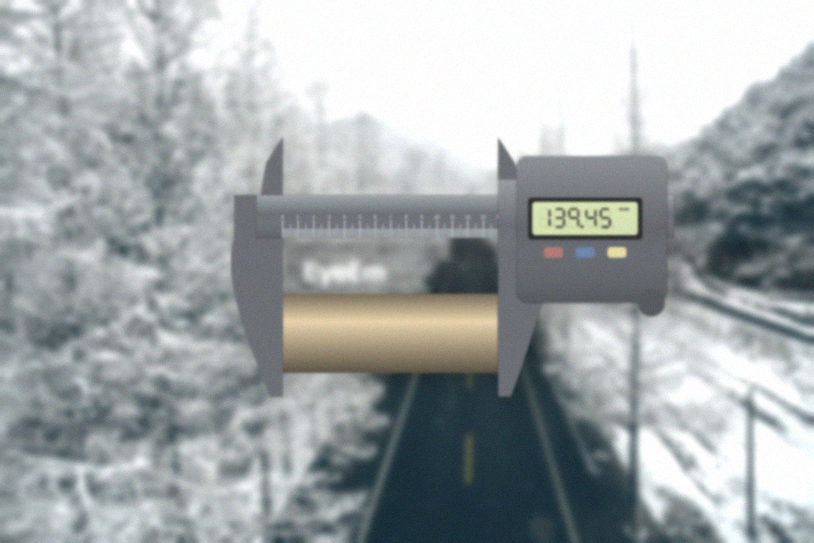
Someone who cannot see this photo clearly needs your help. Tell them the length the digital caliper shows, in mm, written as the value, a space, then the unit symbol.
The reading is 139.45 mm
